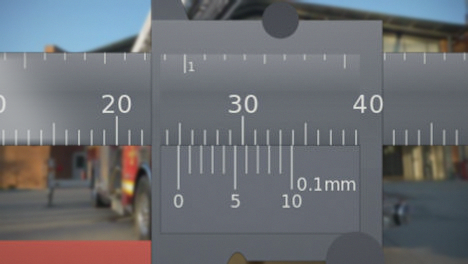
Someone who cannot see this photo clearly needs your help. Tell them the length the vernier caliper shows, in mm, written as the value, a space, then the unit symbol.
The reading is 24.9 mm
